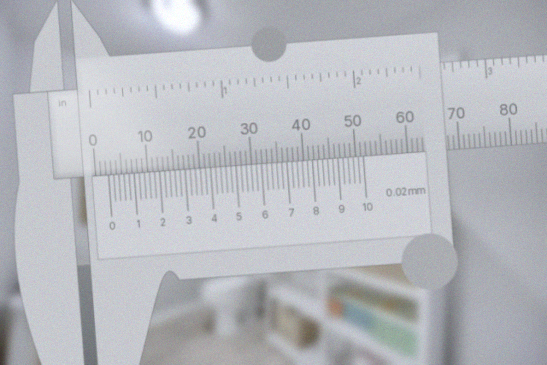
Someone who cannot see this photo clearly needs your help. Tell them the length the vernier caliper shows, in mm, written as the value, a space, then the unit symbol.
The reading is 2.5 mm
